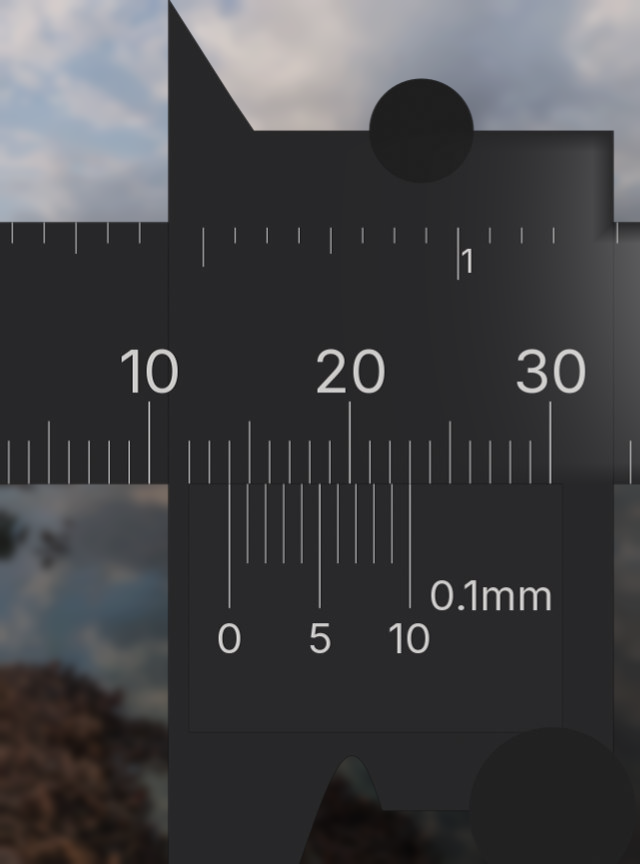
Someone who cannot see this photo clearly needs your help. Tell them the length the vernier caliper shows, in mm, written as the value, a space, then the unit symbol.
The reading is 14.0 mm
